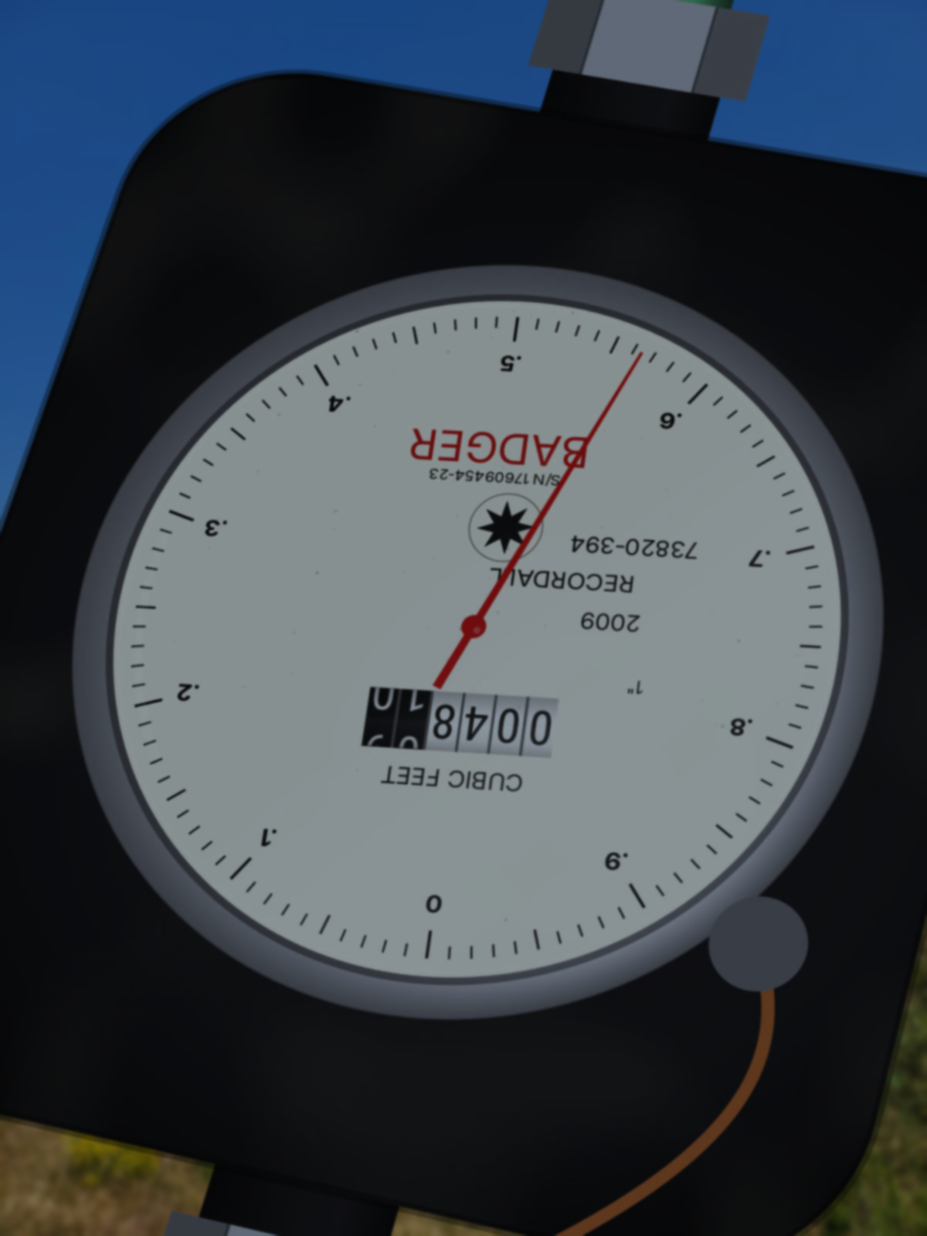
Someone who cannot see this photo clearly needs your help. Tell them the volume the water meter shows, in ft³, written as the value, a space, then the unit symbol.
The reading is 4809.56 ft³
